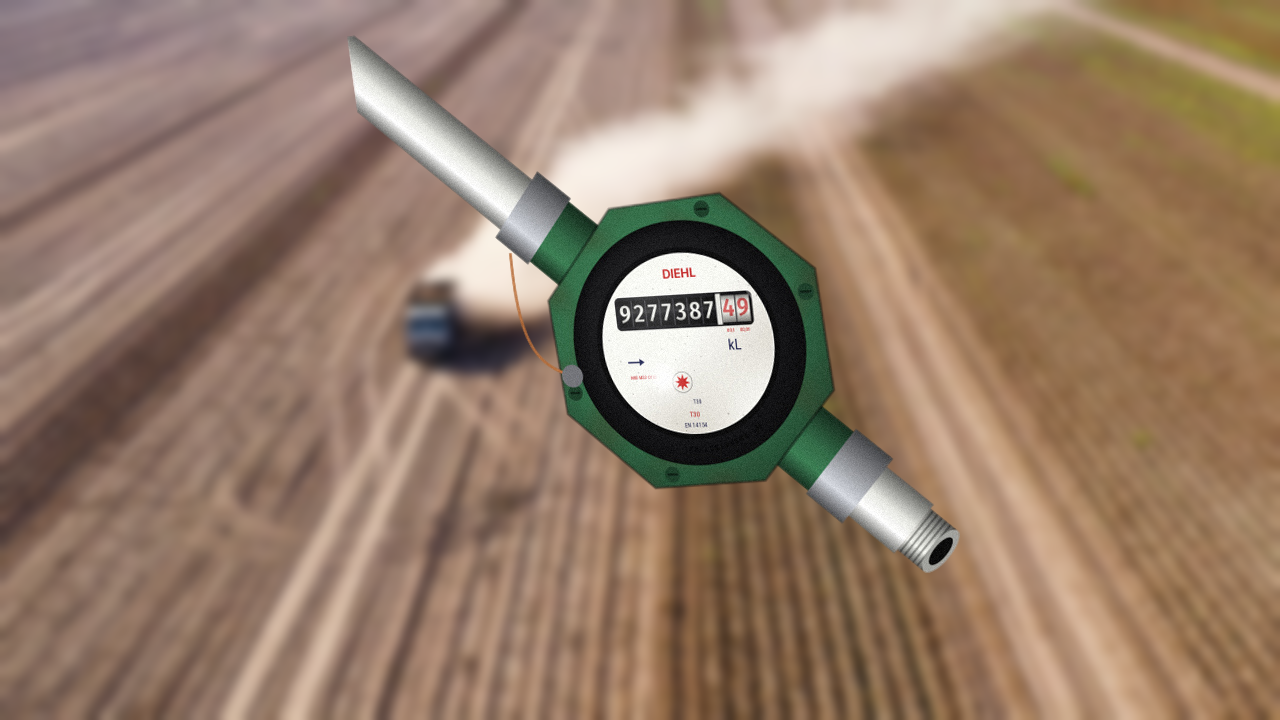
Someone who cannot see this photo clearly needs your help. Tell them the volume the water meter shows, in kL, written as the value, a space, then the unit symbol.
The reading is 9277387.49 kL
